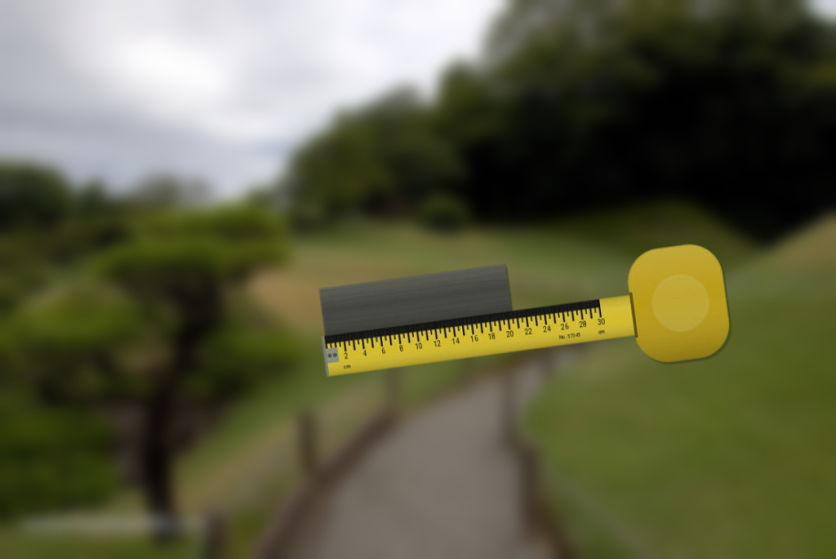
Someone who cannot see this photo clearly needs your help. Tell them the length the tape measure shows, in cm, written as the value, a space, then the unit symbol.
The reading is 20.5 cm
